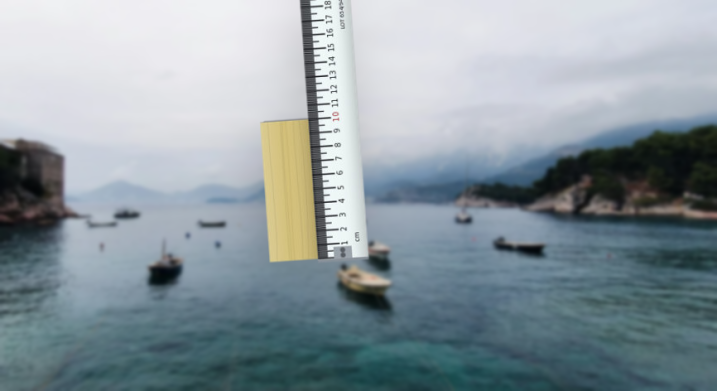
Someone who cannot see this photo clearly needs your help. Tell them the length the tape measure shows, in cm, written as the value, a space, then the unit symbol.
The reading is 10 cm
